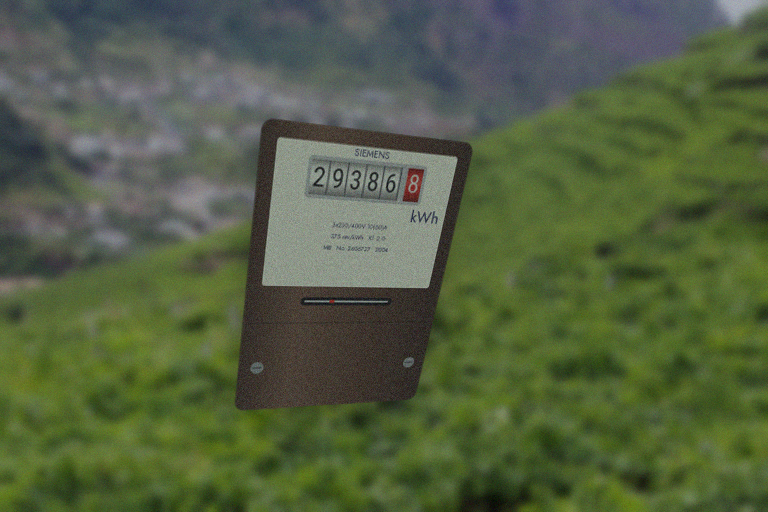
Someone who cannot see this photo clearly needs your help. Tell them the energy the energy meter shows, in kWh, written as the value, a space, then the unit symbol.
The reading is 29386.8 kWh
